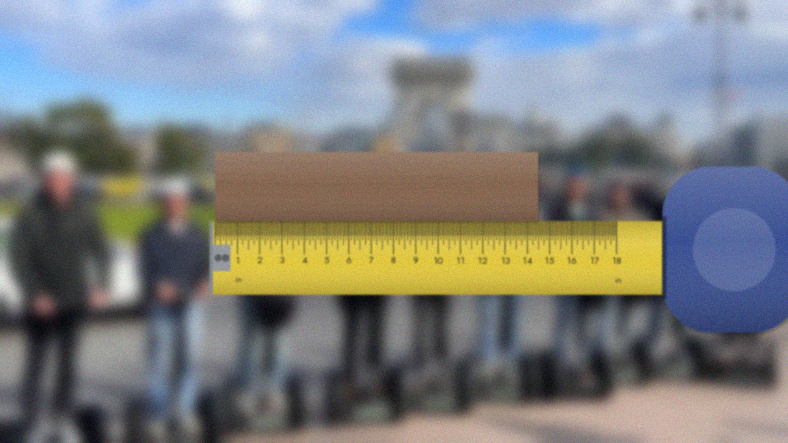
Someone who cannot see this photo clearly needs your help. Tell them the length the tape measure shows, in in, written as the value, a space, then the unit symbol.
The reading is 14.5 in
